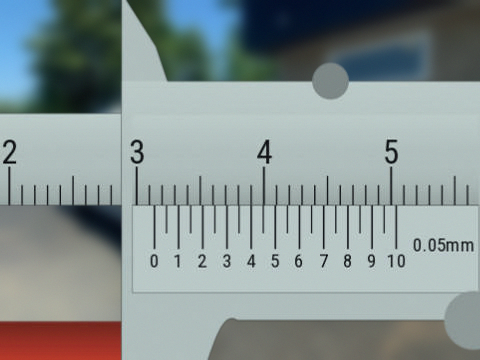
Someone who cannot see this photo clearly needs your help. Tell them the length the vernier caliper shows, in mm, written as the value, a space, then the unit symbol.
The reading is 31.4 mm
